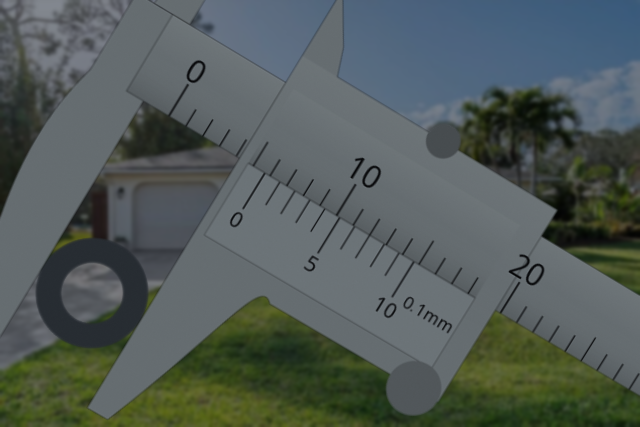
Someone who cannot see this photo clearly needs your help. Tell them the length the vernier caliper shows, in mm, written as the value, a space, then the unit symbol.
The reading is 5.7 mm
